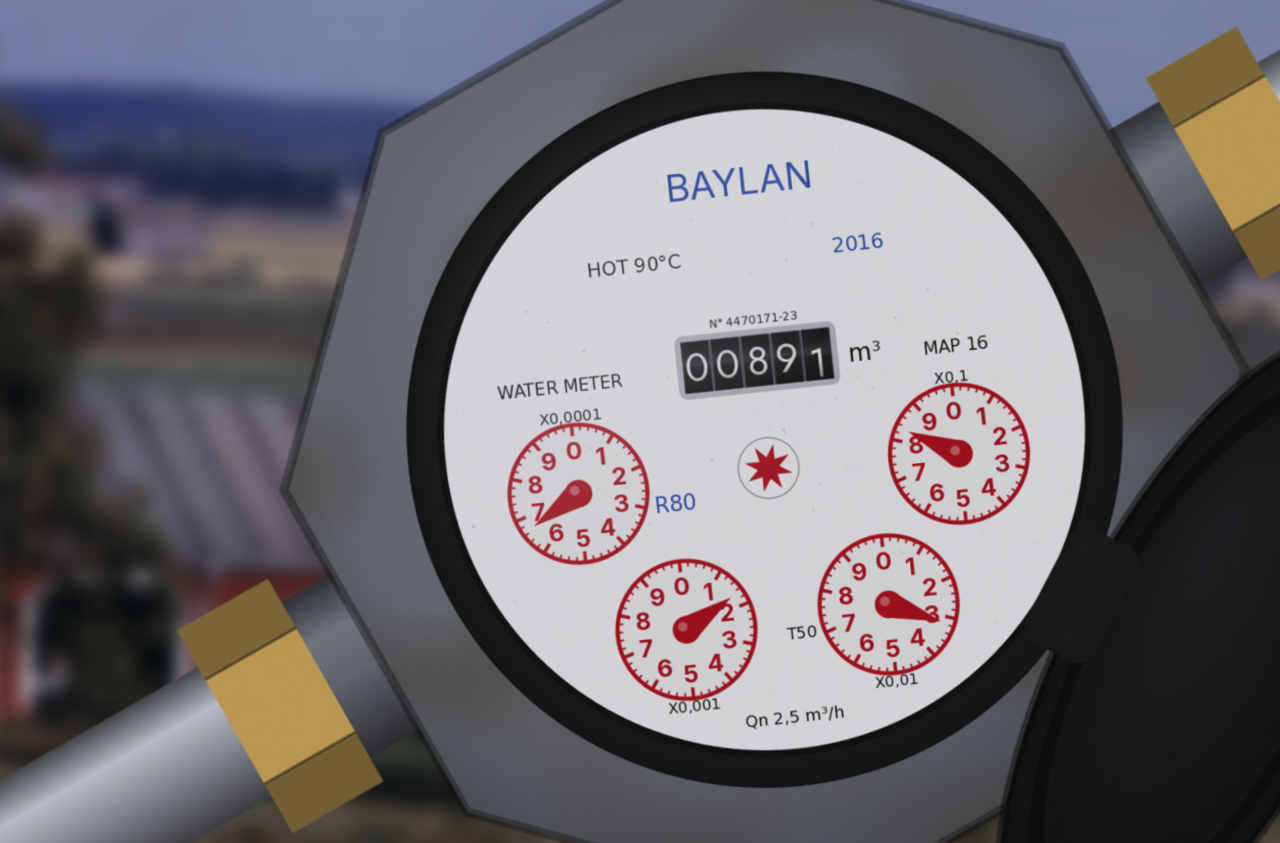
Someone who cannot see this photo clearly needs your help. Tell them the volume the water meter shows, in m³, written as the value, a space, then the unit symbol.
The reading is 890.8316 m³
